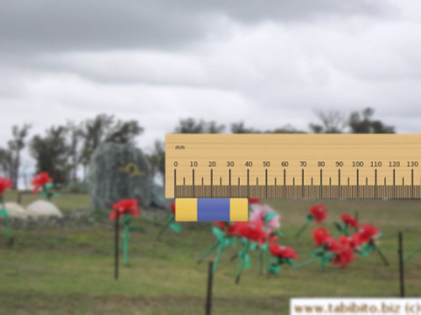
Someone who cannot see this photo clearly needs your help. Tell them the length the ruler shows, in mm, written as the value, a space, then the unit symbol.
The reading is 40 mm
